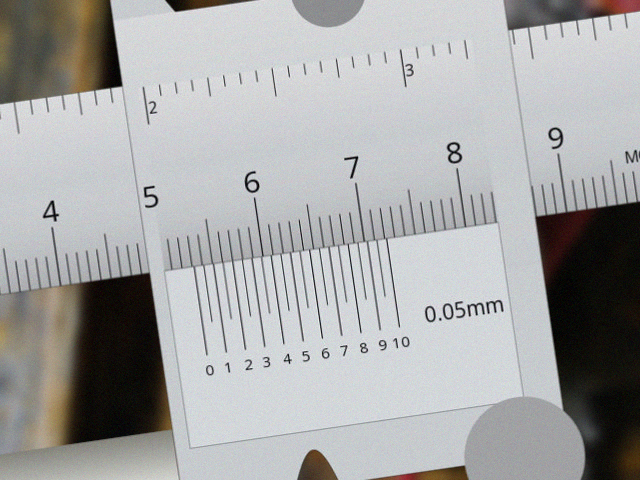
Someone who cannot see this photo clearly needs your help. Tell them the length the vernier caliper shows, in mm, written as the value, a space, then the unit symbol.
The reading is 53.2 mm
